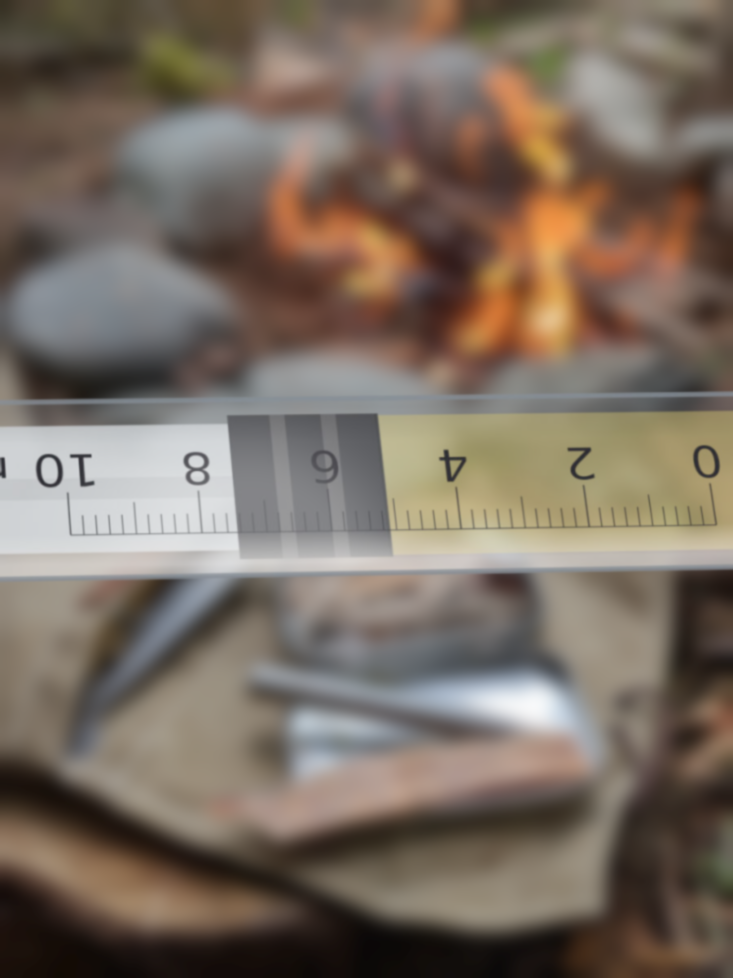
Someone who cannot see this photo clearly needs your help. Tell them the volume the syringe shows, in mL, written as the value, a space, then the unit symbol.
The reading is 5.1 mL
